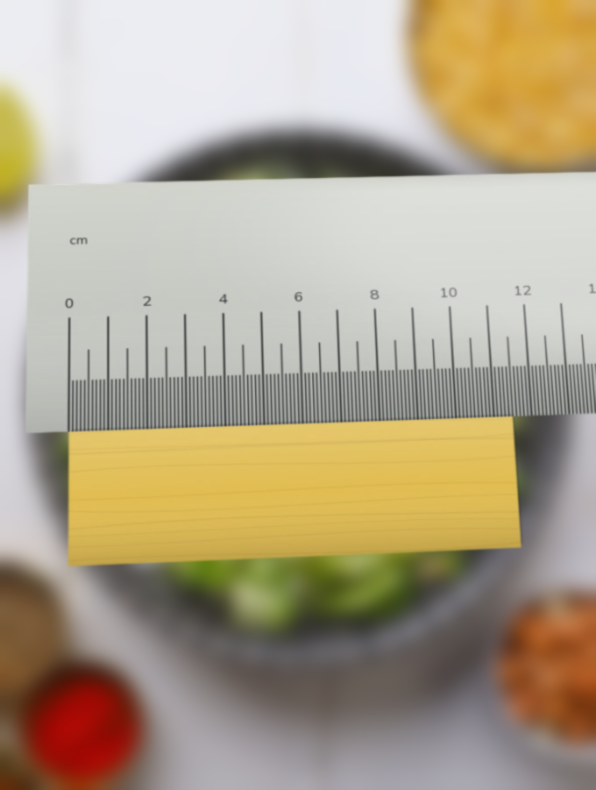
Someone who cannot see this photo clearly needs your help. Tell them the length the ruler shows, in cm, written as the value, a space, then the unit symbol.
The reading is 11.5 cm
